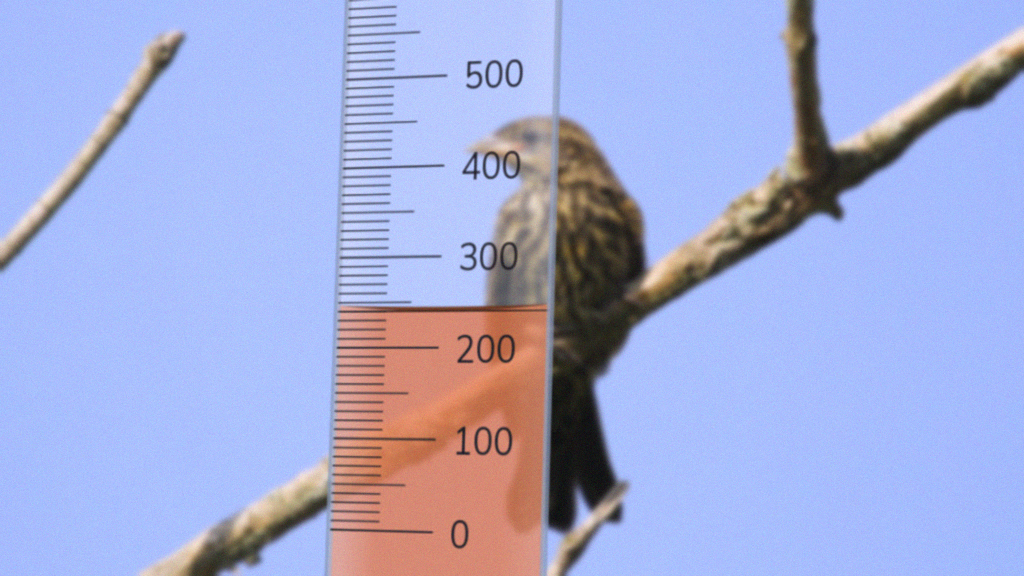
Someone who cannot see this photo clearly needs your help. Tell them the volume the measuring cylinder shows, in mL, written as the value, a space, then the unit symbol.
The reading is 240 mL
